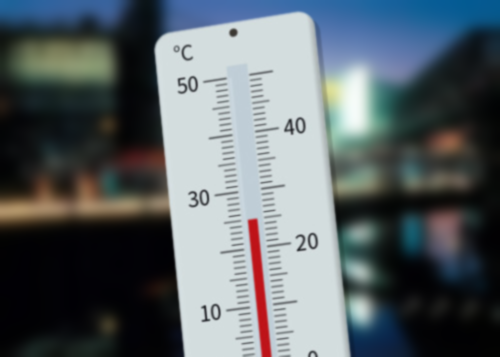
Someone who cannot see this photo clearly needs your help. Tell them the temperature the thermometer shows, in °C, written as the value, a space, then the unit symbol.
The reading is 25 °C
